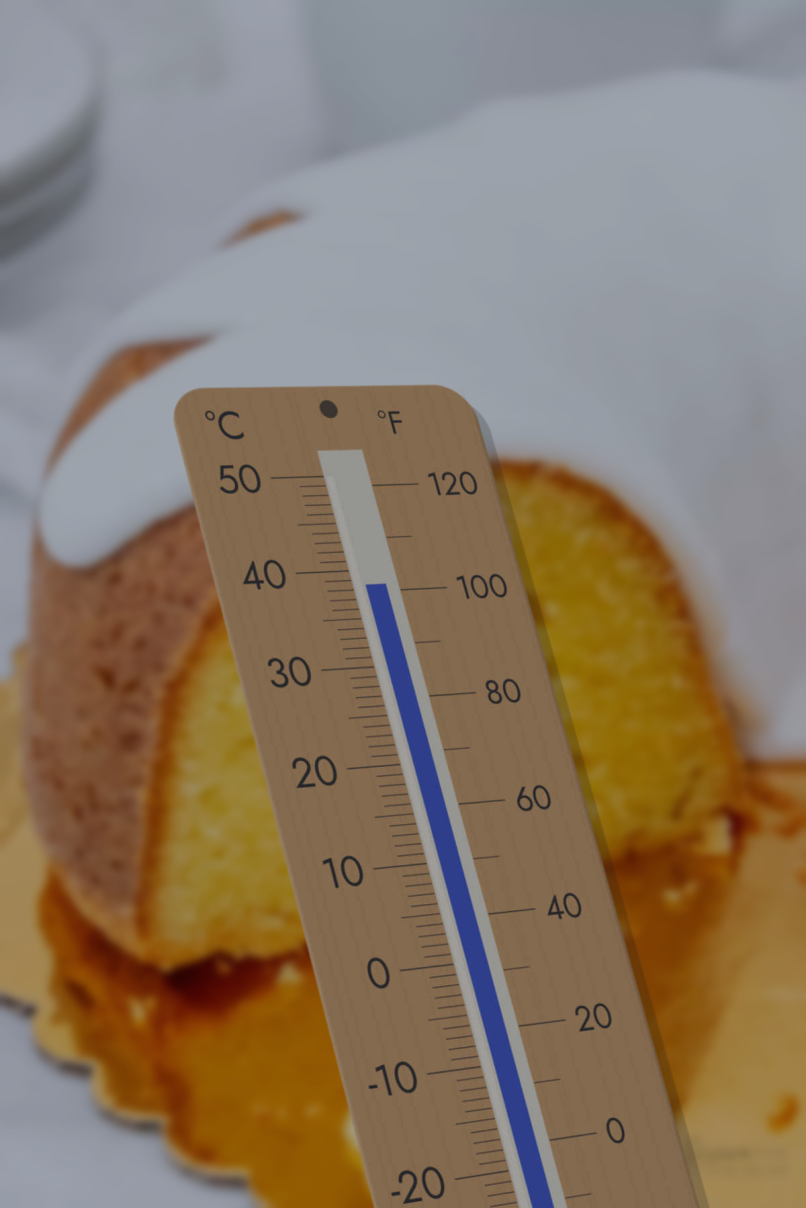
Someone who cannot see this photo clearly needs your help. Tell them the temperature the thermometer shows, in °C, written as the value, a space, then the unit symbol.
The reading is 38.5 °C
